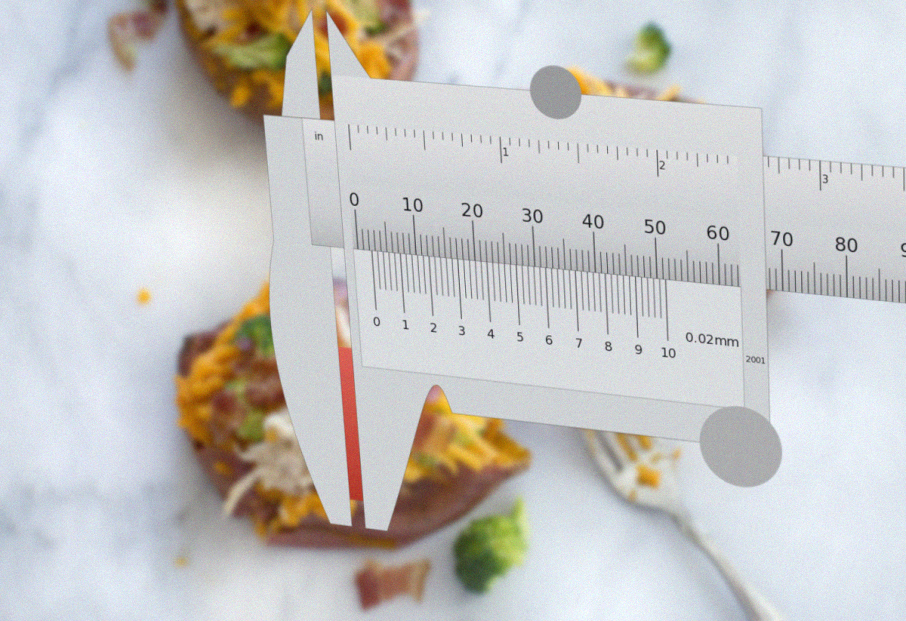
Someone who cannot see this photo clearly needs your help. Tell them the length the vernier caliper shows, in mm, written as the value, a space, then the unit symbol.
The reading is 2.4 mm
